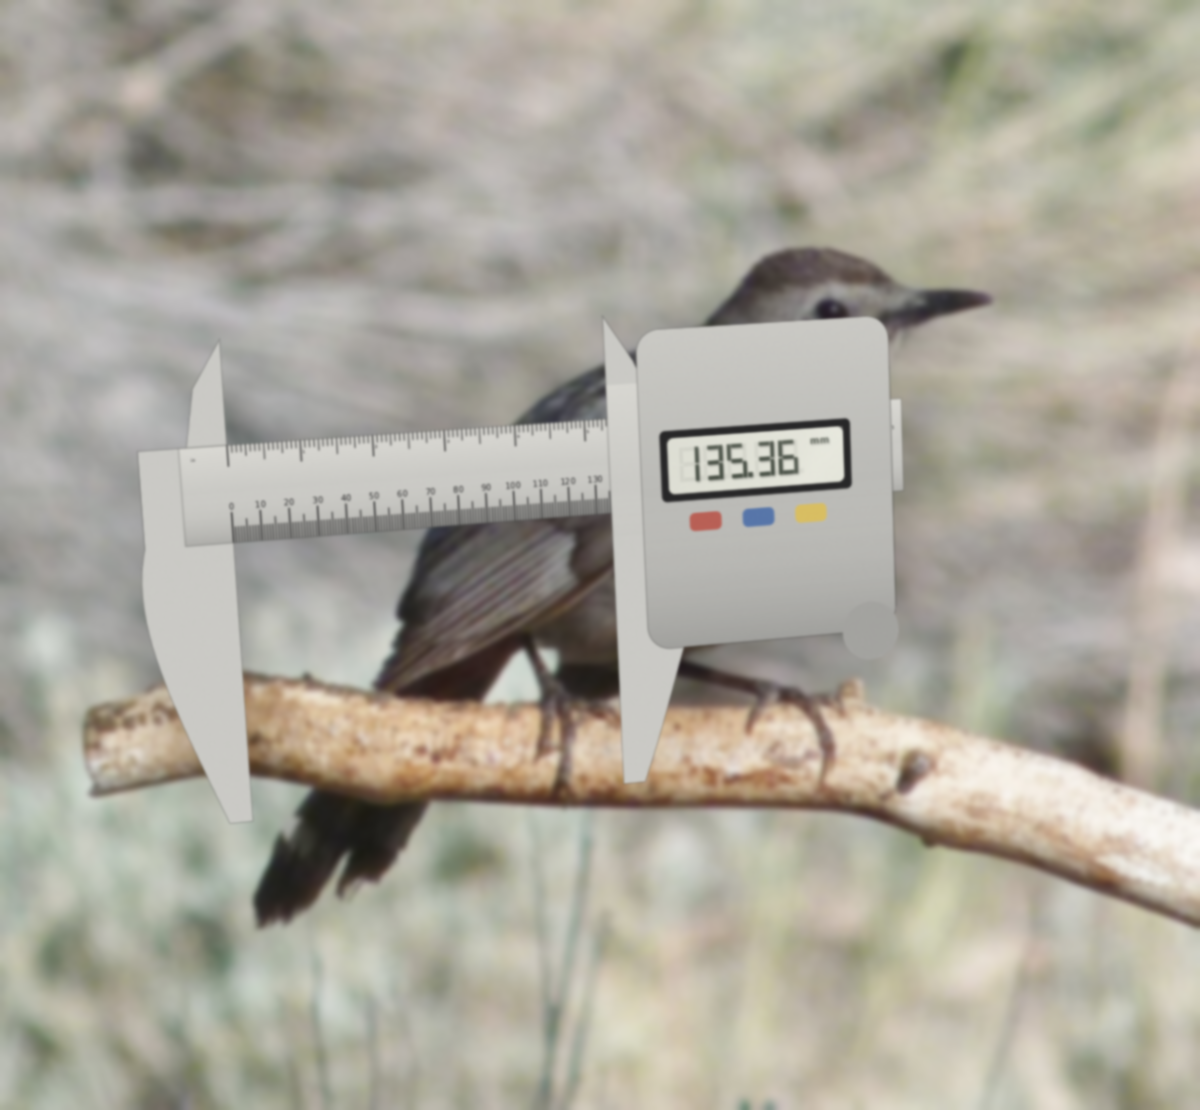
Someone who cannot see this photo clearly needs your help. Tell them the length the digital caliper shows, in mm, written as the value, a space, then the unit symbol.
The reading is 135.36 mm
